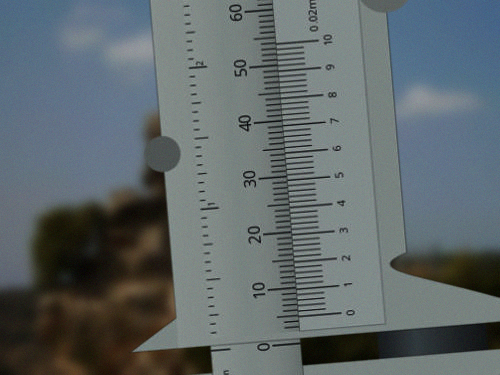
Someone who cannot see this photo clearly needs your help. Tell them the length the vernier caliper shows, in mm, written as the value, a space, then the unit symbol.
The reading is 4.8 mm
